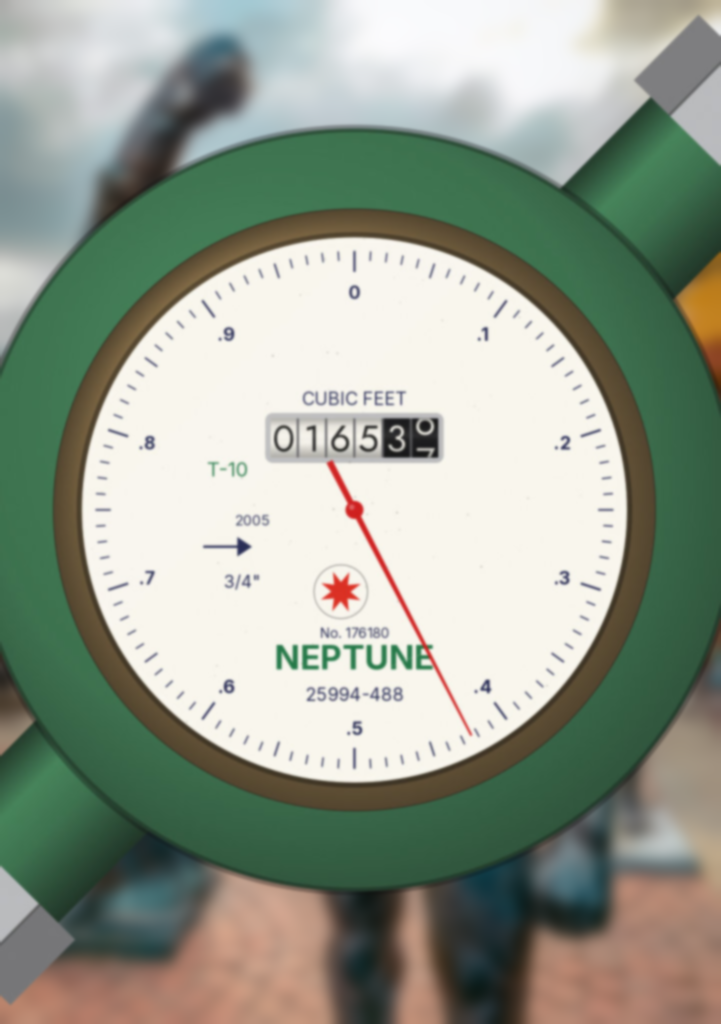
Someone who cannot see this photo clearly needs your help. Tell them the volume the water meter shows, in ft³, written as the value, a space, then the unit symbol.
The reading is 16536.42 ft³
